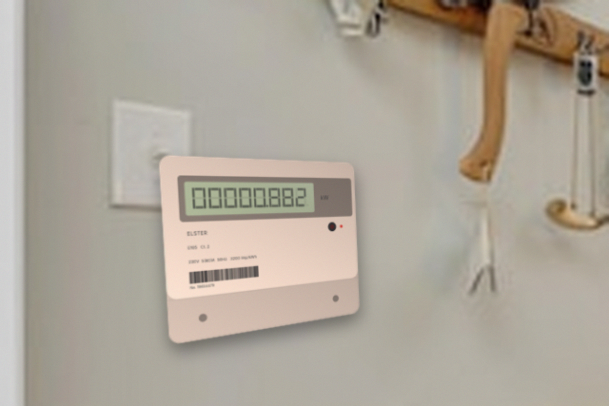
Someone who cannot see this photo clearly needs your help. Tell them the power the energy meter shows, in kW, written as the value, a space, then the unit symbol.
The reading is 0.882 kW
